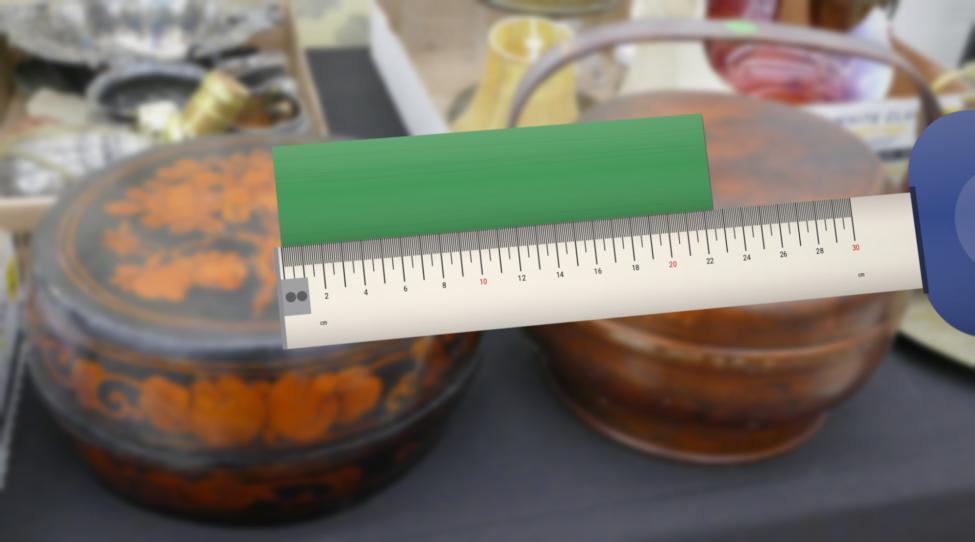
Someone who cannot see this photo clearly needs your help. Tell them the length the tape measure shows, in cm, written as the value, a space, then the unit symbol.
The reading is 22.5 cm
